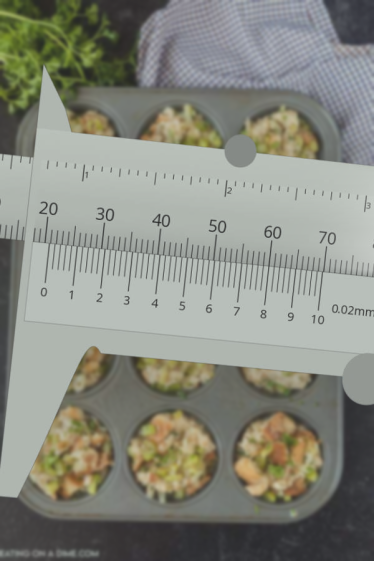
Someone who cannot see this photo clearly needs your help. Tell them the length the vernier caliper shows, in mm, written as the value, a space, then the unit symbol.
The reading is 20.8 mm
